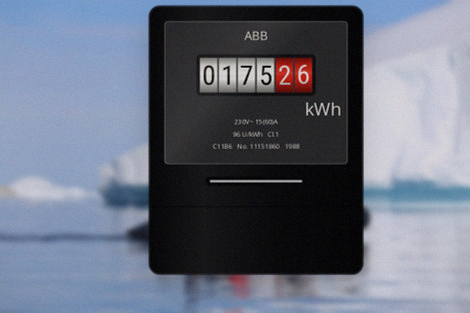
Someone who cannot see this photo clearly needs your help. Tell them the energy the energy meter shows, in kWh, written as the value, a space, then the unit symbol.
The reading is 175.26 kWh
